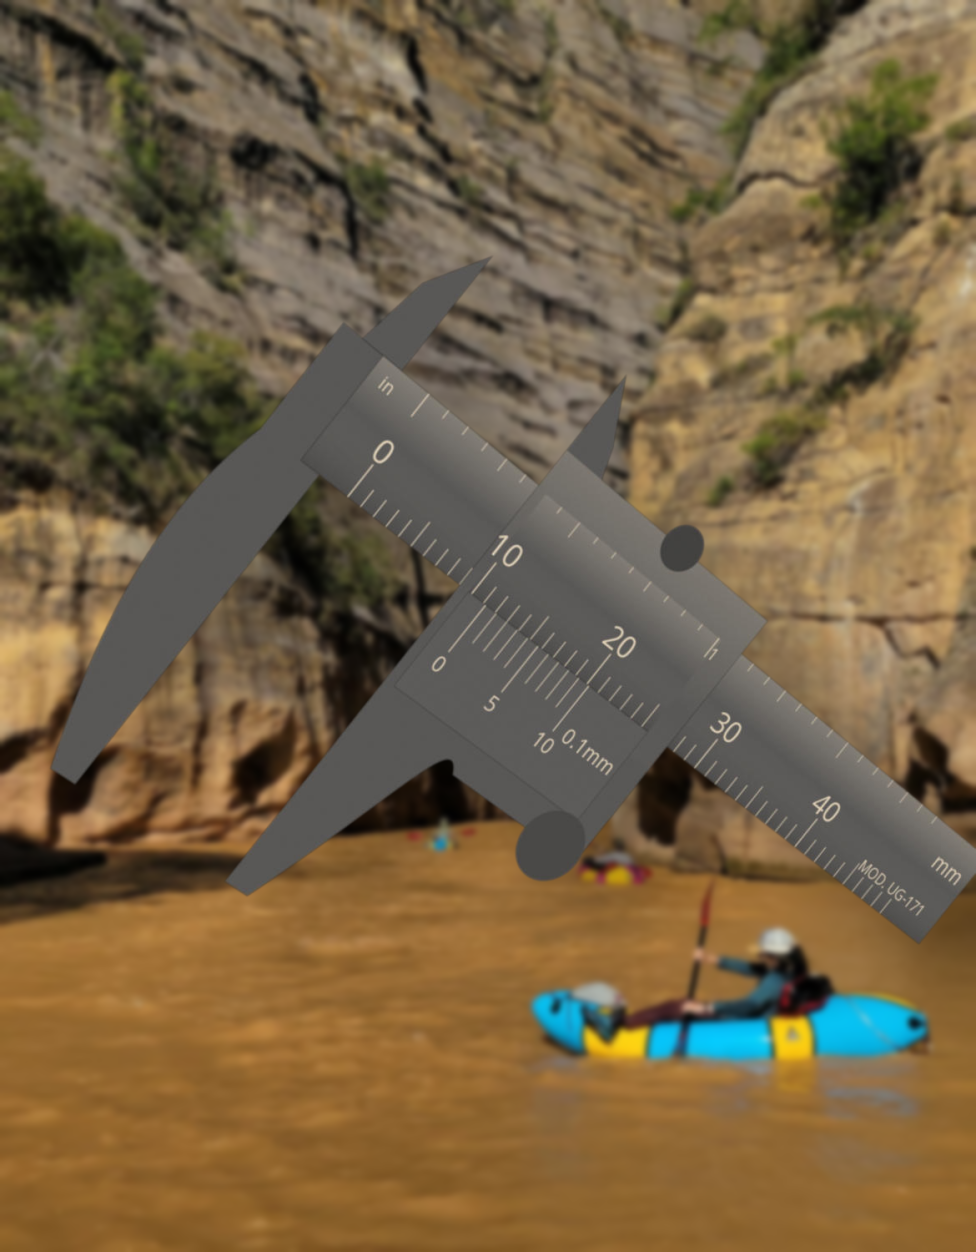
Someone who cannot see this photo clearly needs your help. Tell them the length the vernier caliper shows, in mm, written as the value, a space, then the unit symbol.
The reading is 11.2 mm
